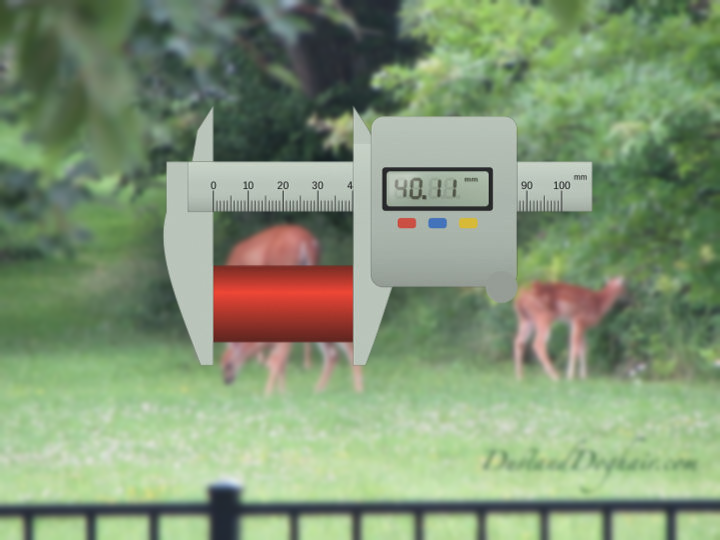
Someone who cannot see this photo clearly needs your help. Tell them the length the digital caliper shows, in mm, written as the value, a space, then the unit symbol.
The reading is 40.11 mm
